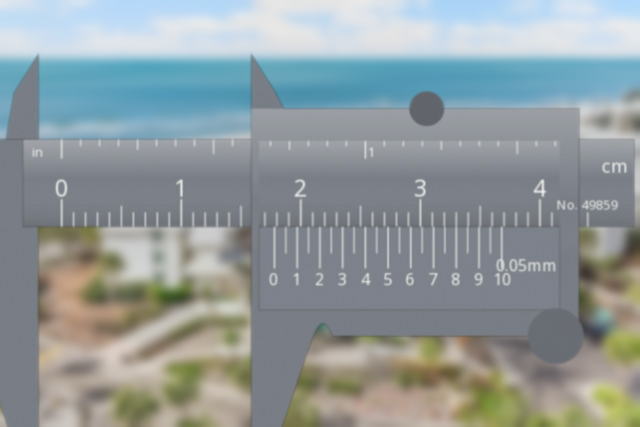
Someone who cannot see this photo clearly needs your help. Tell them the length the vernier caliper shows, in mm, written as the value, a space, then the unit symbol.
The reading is 17.8 mm
